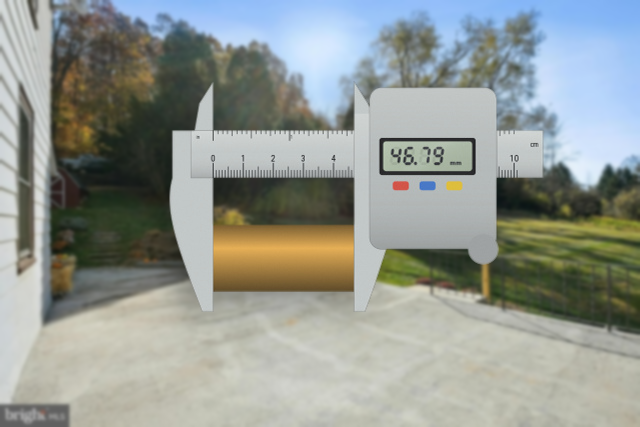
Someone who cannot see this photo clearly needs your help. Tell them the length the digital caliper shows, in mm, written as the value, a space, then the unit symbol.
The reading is 46.79 mm
